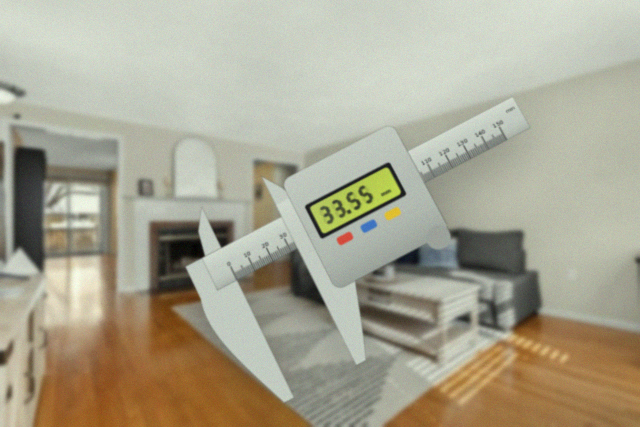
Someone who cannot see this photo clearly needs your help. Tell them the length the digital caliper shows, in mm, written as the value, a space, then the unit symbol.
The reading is 33.55 mm
